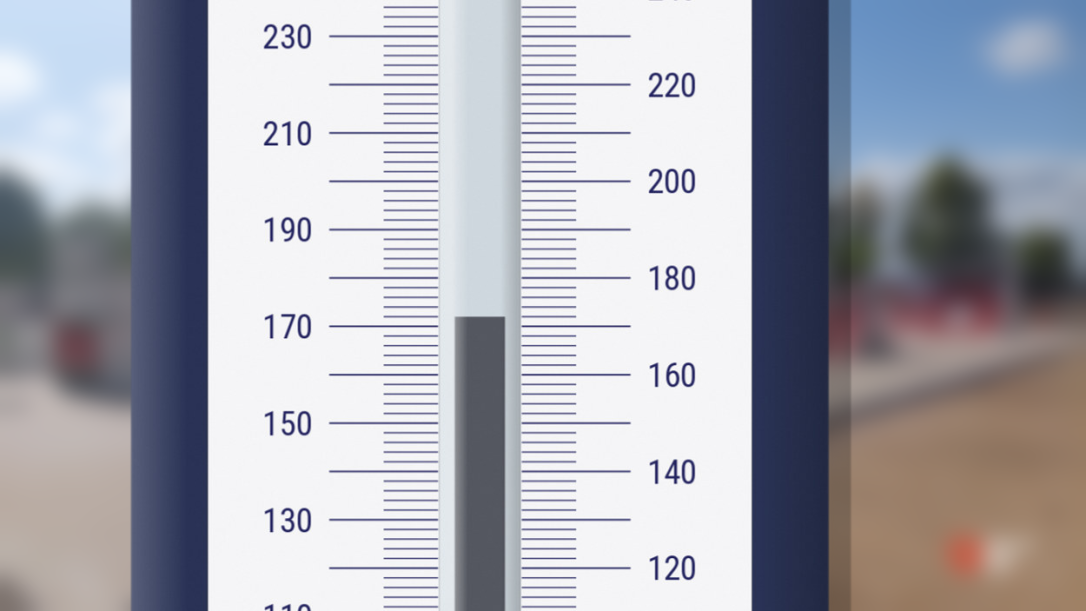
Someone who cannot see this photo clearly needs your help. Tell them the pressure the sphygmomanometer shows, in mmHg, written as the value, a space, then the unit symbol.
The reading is 172 mmHg
